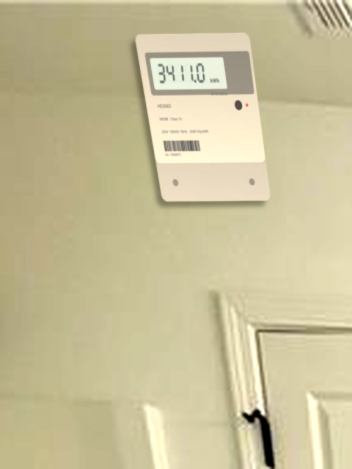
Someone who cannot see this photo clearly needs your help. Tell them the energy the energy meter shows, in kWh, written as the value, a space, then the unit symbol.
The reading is 3411.0 kWh
